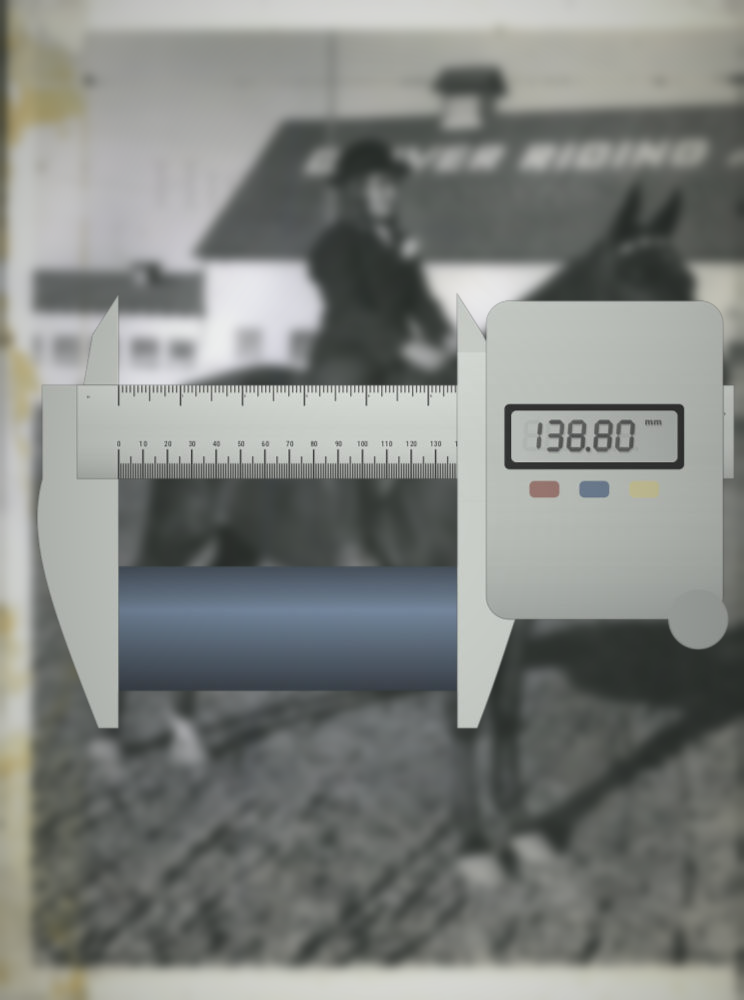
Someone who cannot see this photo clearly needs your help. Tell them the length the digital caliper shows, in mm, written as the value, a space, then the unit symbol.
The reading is 138.80 mm
